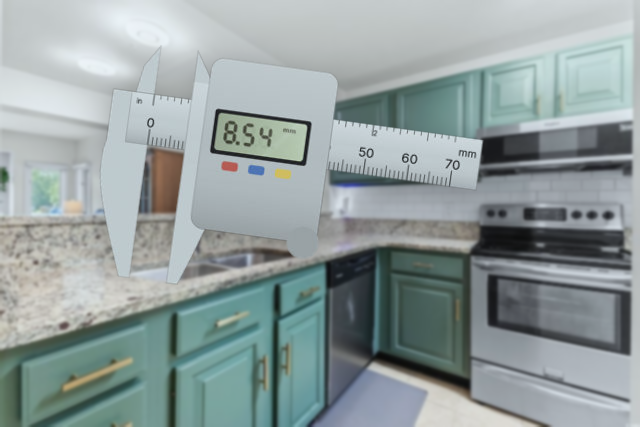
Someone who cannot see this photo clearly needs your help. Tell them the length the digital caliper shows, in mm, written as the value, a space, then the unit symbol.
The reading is 8.54 mm
